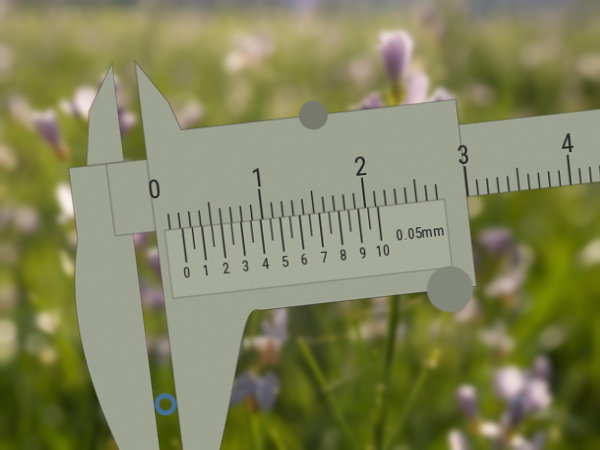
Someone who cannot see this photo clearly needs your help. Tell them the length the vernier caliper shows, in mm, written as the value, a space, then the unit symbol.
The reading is 2.2 mm
